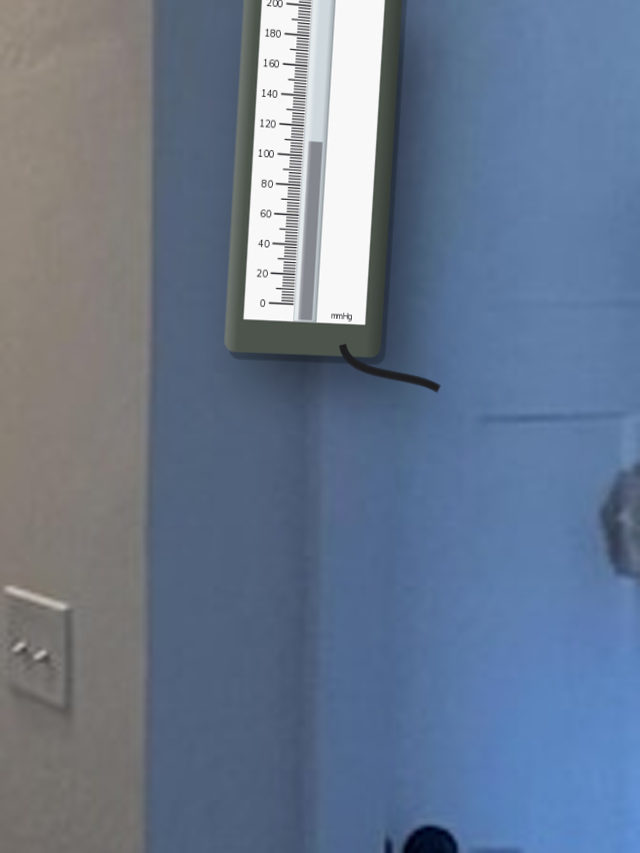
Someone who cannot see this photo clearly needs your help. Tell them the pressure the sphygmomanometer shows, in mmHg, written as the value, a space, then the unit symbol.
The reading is 110 mmHg
